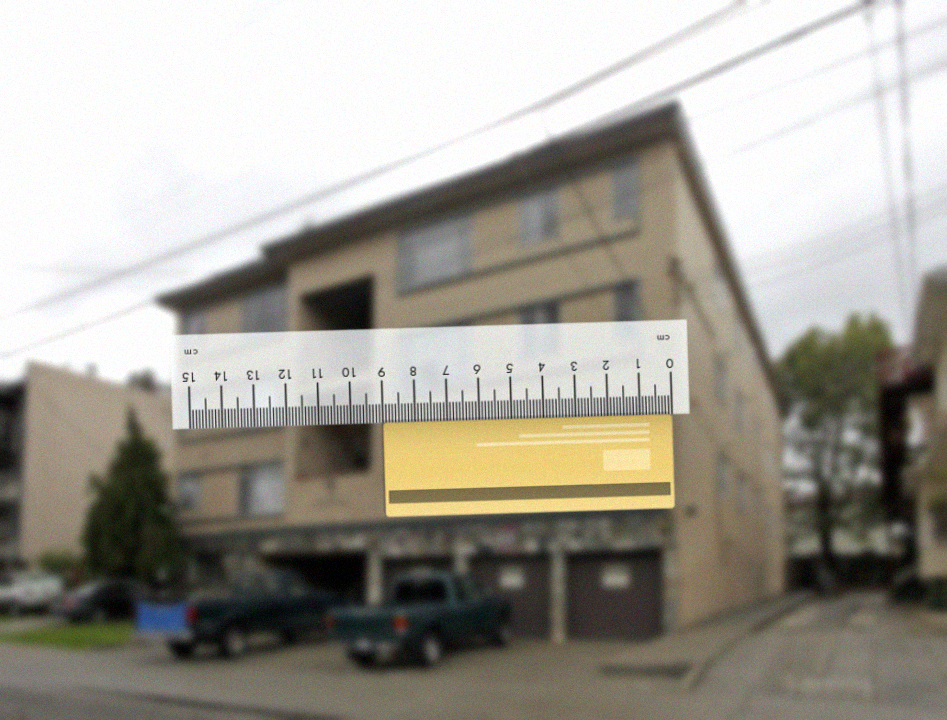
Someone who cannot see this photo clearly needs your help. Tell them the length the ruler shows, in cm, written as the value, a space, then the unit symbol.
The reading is 9 cm
